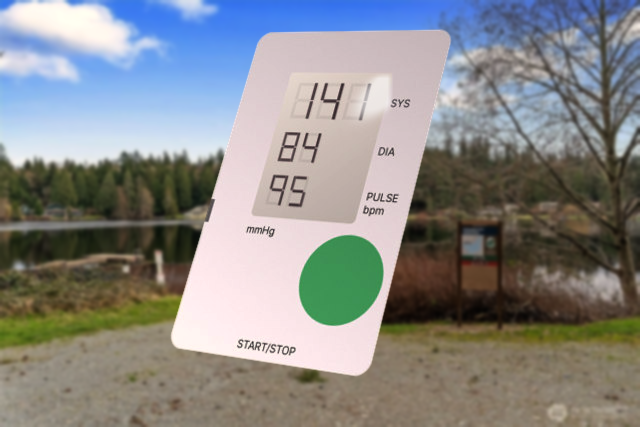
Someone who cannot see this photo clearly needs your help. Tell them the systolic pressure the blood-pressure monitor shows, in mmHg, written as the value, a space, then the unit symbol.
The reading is 141 mmHg
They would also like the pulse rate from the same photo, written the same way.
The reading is 95 bpm
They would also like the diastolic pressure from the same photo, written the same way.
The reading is 84 mmHg
